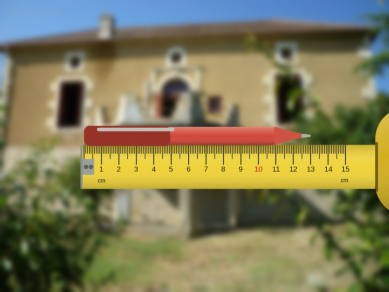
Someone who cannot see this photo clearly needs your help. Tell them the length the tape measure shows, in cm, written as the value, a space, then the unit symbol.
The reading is 13 cm
